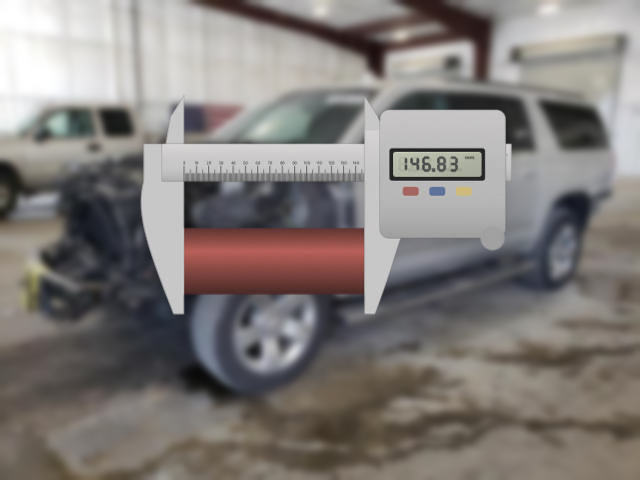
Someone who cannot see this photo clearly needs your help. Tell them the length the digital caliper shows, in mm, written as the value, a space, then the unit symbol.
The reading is 146.83 mm
